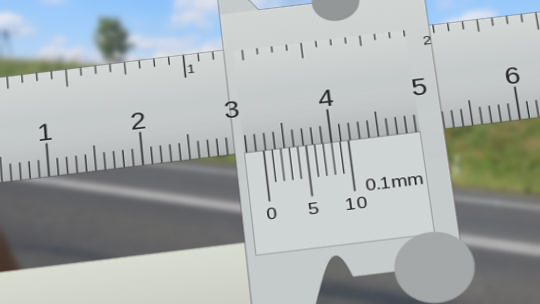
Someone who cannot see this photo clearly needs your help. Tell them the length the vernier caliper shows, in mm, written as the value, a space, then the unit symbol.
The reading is 32.8 mm
